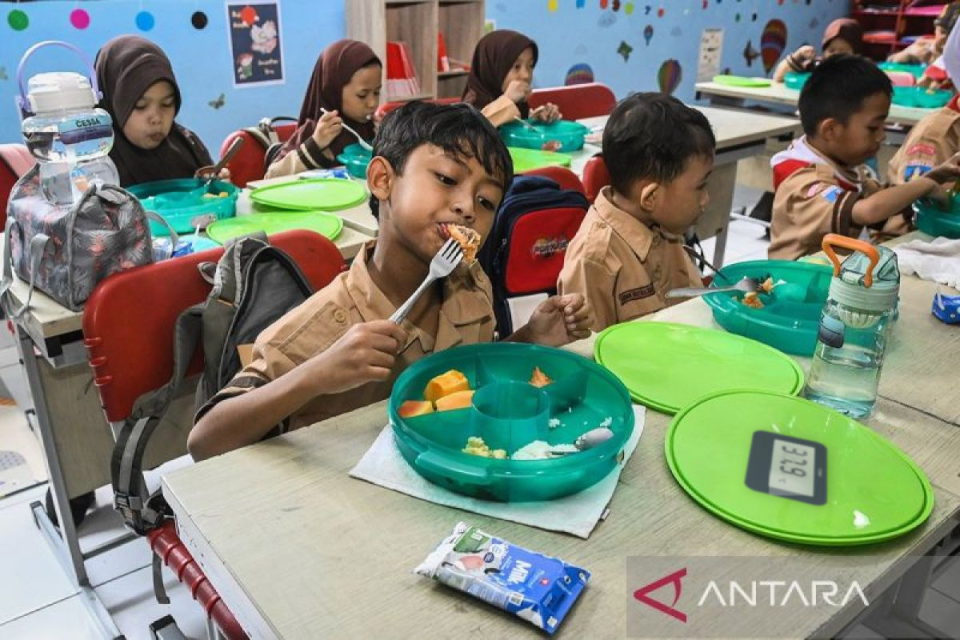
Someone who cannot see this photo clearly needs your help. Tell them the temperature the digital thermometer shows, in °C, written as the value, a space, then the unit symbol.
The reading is 37.9 °C
